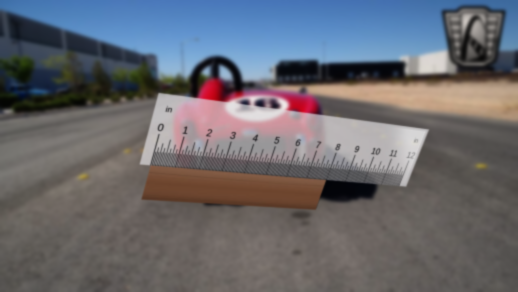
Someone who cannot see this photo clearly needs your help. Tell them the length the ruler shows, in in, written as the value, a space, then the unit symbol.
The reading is 8 in
